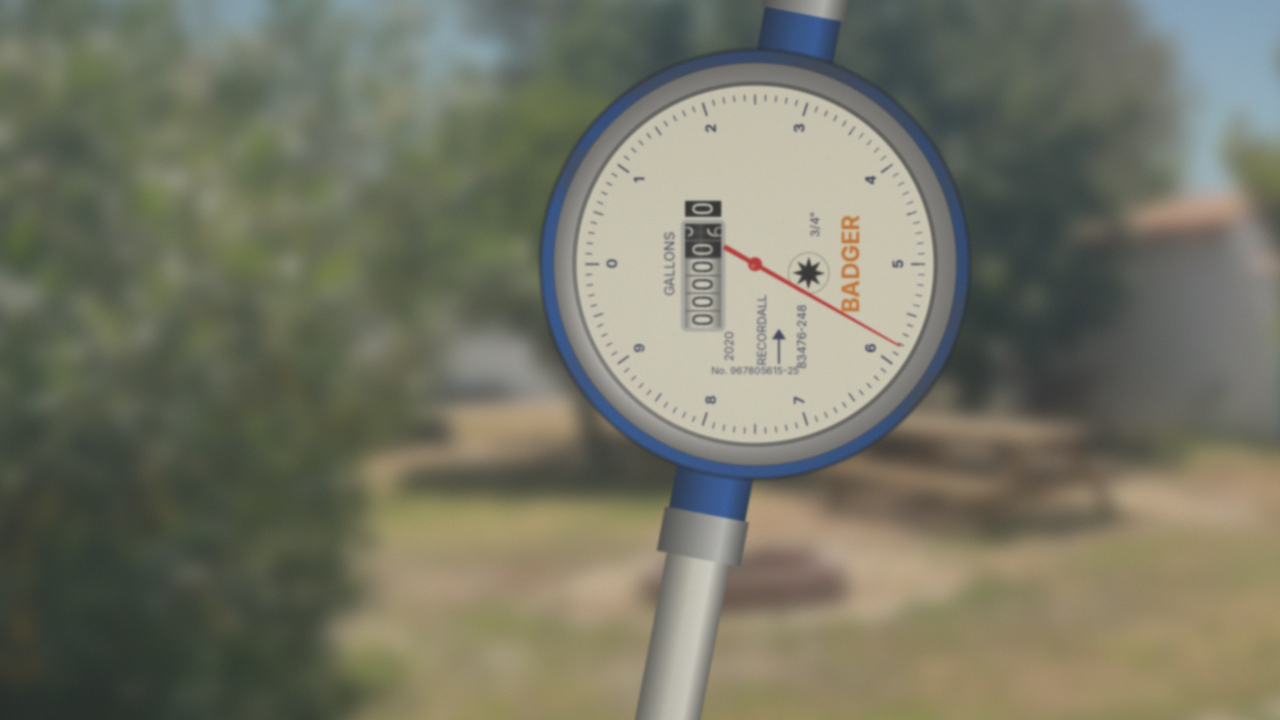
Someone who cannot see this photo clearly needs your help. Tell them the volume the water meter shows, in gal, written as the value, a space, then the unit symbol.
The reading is 55.8 gal
